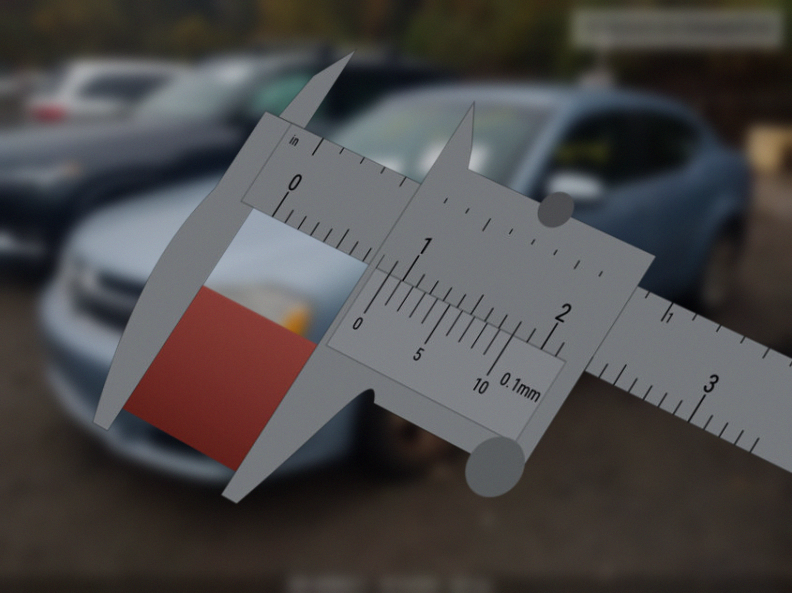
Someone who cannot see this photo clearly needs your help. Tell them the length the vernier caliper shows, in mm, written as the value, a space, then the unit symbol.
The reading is 9.0 mm
